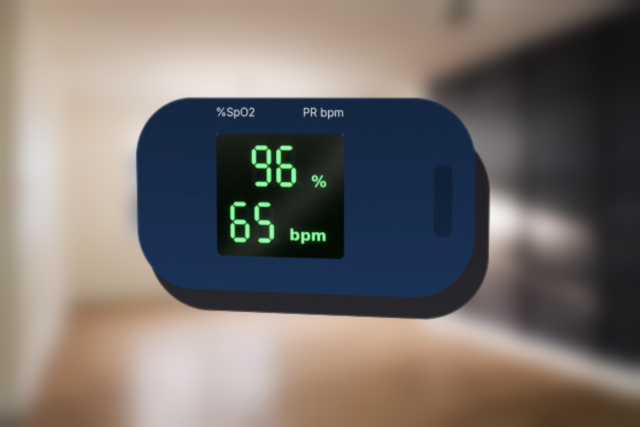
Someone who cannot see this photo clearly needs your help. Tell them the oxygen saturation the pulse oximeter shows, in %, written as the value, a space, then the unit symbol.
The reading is 96 %
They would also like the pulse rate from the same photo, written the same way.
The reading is 65 bpm
